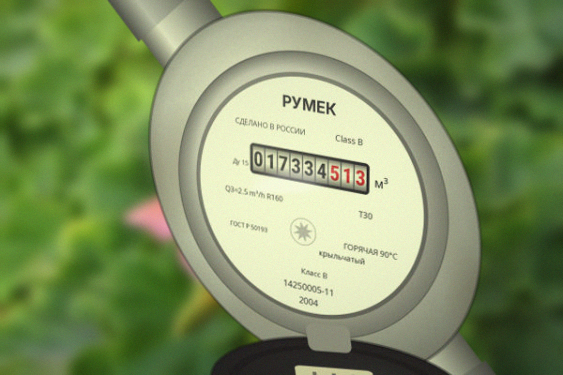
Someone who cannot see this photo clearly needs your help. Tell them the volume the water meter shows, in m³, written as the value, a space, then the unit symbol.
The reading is 17334.513 m³
